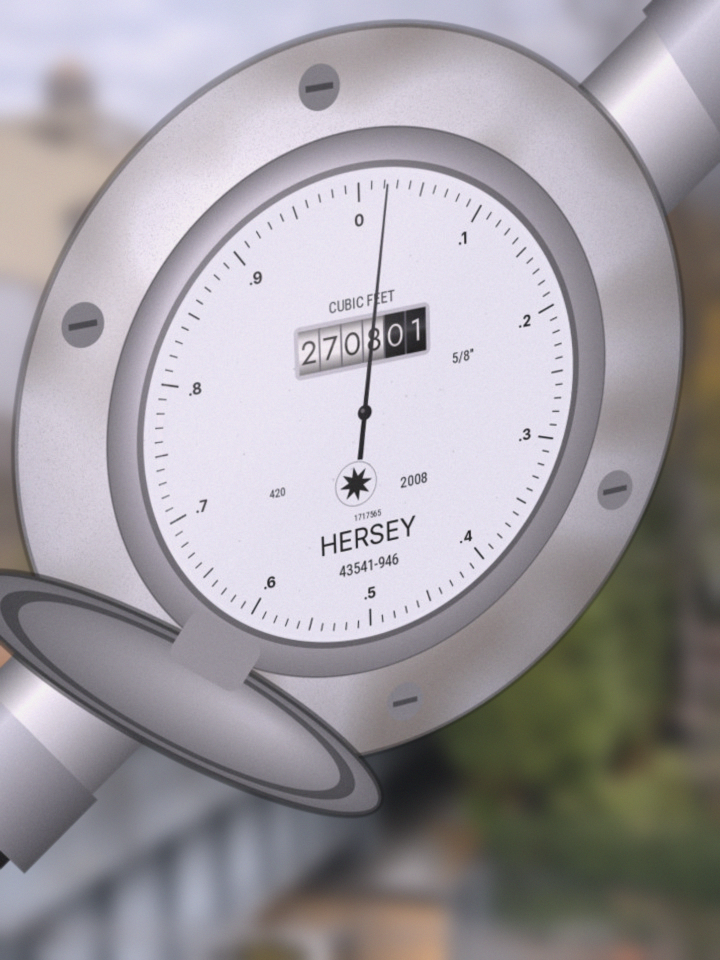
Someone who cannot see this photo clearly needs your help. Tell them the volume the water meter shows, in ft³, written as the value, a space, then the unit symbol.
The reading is 270801.02 ft³
